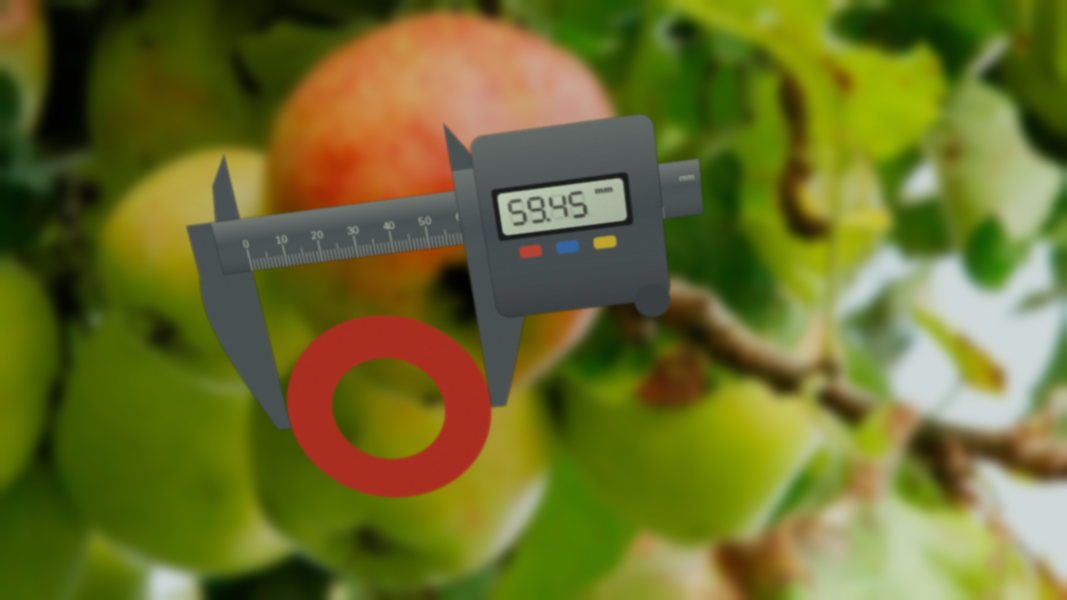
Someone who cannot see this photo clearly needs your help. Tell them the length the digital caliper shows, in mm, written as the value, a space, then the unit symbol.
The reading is 59.45 mm
